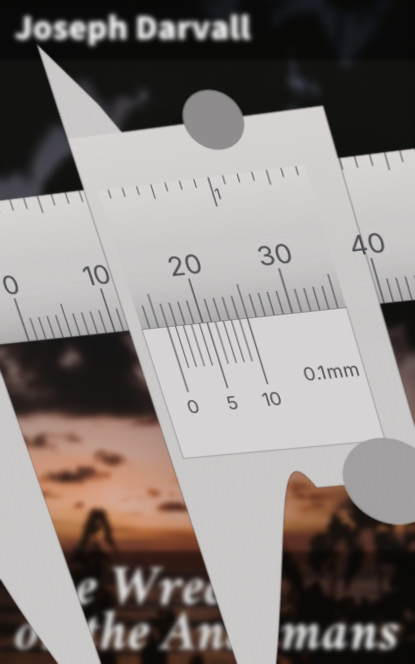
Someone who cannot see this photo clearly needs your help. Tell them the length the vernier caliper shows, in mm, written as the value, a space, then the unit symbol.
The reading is 16.0 mm
